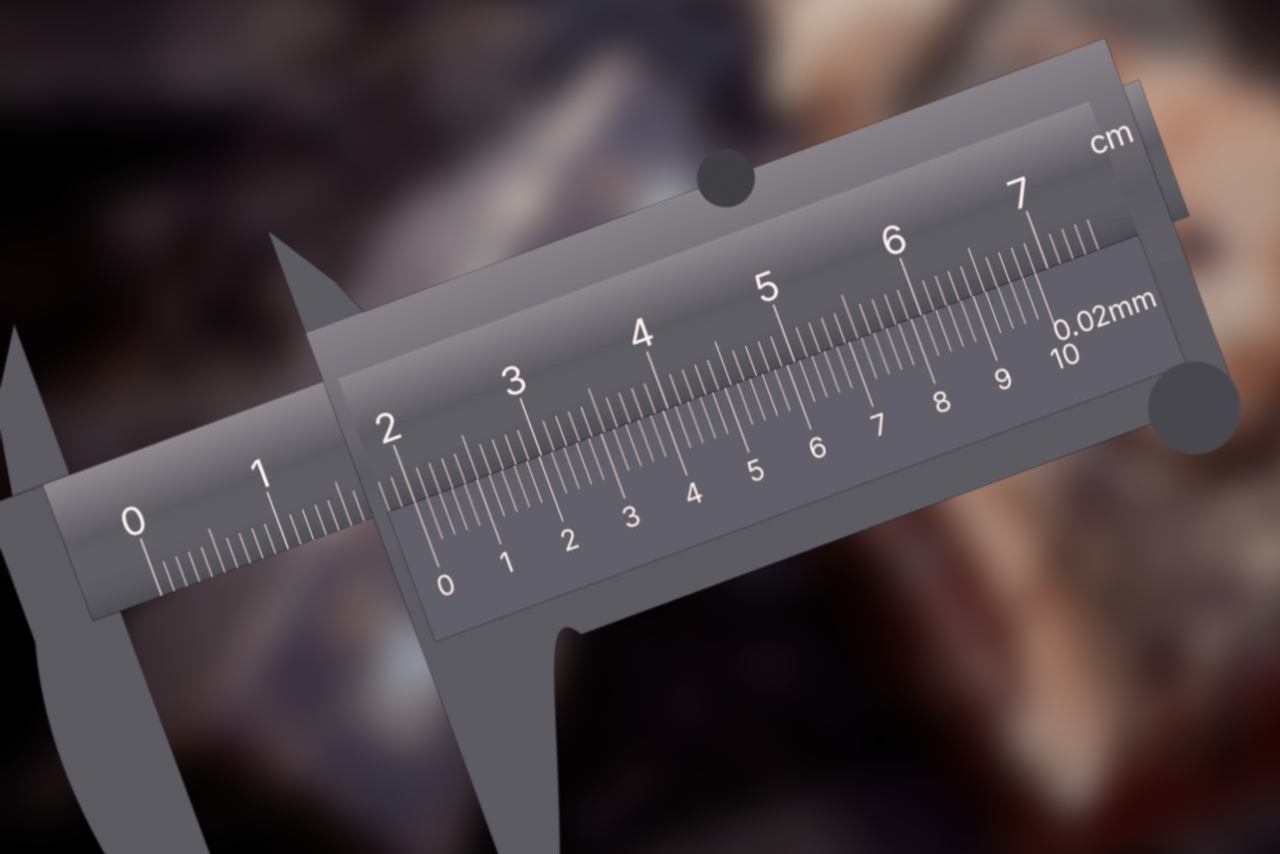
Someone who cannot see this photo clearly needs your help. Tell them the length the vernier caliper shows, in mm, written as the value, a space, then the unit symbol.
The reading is 20.0 mm
